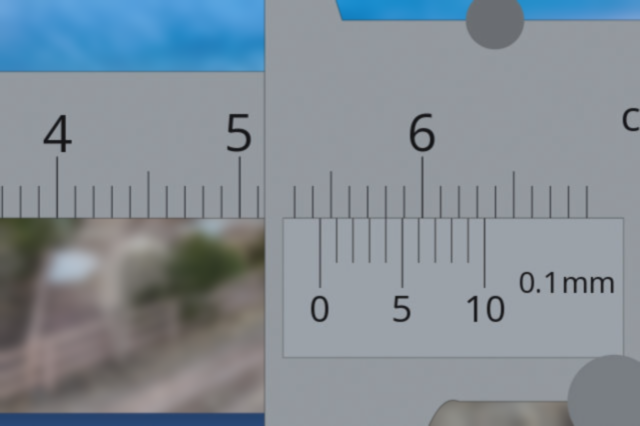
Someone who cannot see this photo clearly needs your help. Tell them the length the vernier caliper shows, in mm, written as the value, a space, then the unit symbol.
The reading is 54.4 mm
